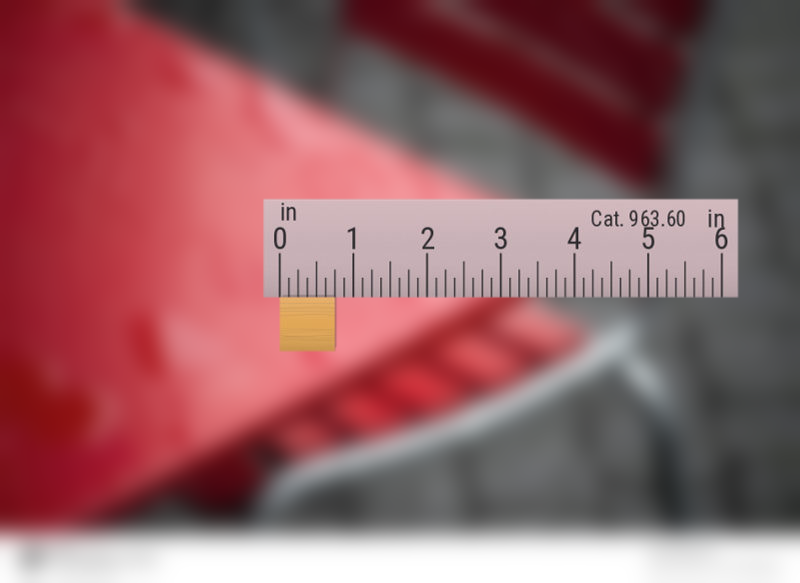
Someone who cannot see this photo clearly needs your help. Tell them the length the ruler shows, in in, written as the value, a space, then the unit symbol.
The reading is 0.75 in
